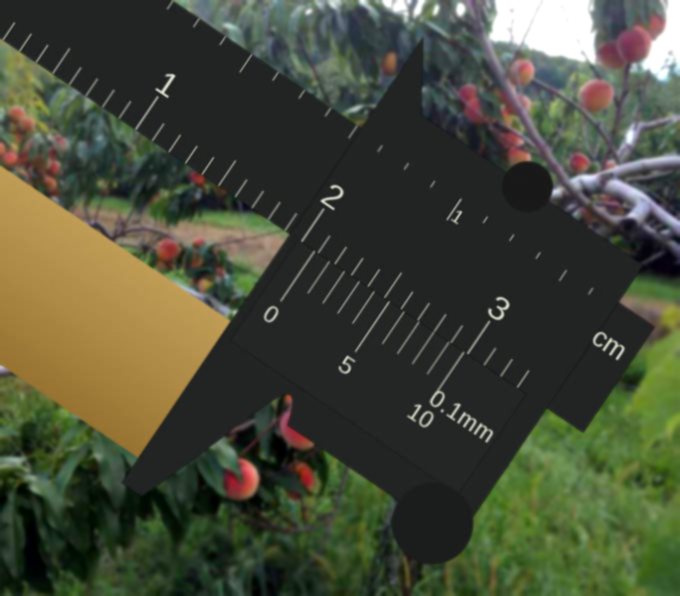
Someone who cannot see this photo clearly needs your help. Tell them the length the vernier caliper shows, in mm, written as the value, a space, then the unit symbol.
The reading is 20.8 mm
